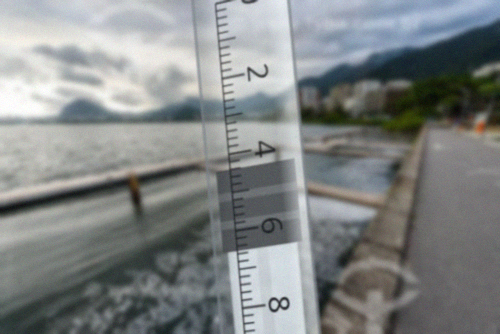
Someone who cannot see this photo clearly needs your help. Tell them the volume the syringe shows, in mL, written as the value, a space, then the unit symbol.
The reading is 4.4 mL
